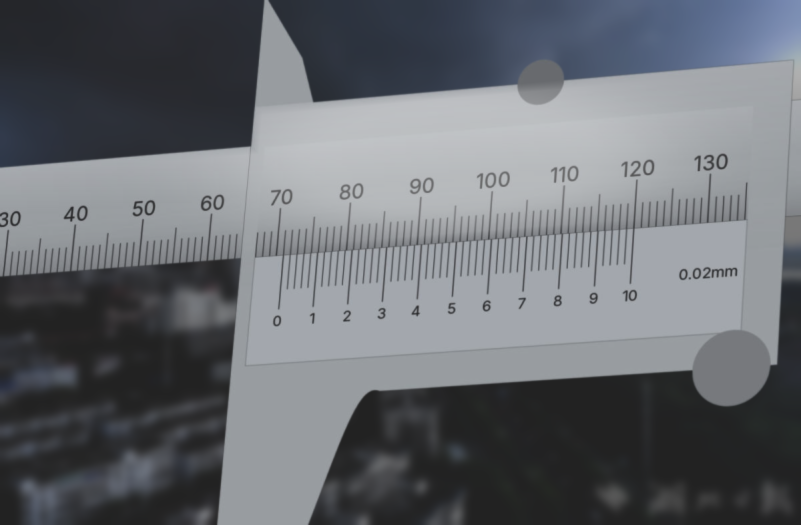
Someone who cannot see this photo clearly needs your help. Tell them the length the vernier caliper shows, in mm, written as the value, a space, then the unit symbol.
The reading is 71.0 mm
